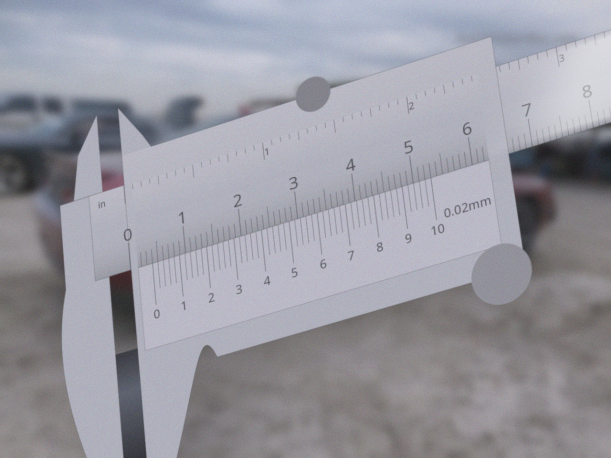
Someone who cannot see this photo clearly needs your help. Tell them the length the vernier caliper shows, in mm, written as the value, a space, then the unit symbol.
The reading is 4.0 mm
